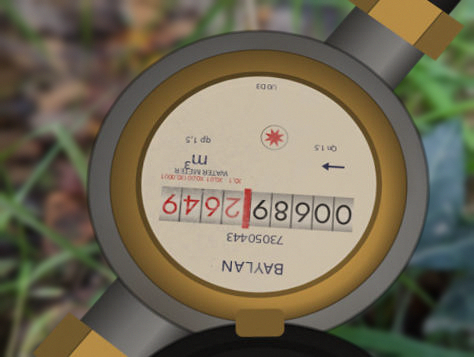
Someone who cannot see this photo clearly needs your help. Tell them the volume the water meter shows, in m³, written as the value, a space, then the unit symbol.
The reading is 689.2649 m³
